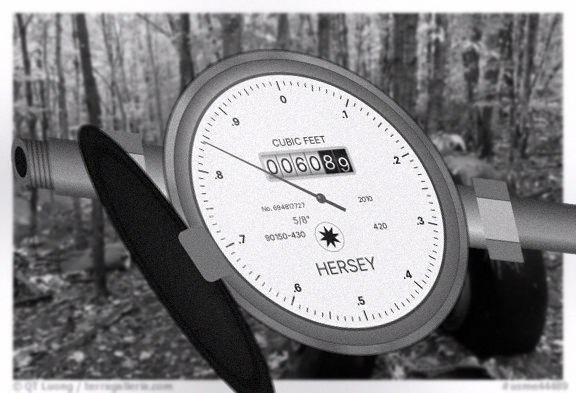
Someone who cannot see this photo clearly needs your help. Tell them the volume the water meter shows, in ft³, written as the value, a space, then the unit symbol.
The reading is 6088.84 ft³
